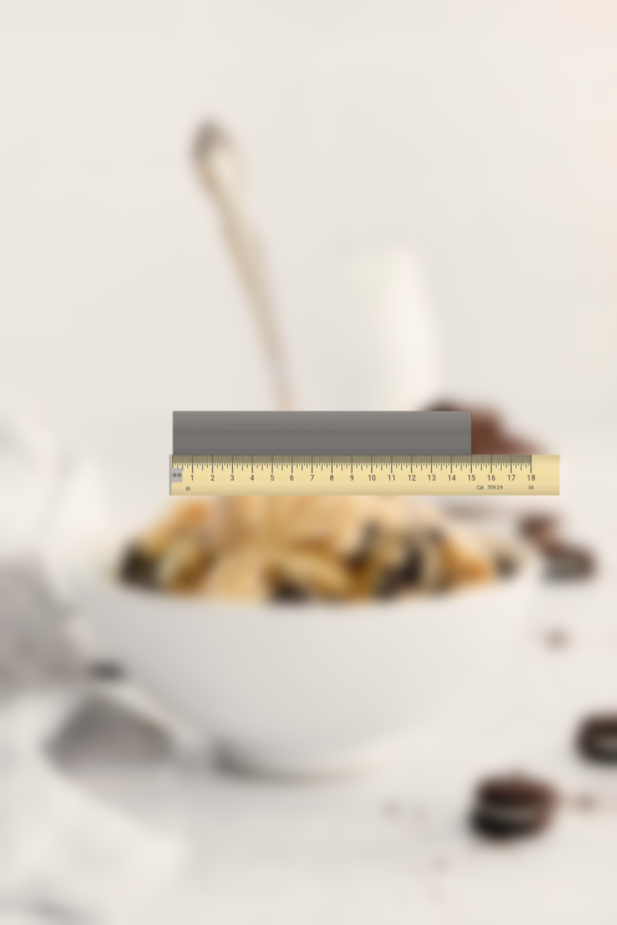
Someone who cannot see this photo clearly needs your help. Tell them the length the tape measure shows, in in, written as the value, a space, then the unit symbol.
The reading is 15 in
